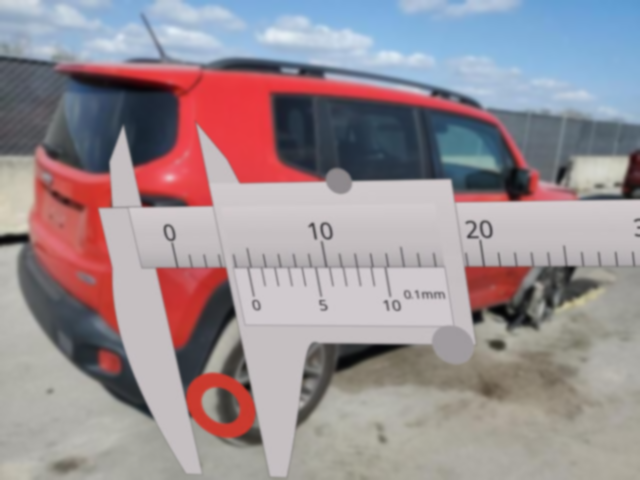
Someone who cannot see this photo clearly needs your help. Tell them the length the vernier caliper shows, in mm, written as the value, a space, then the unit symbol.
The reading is 4.8 mm
